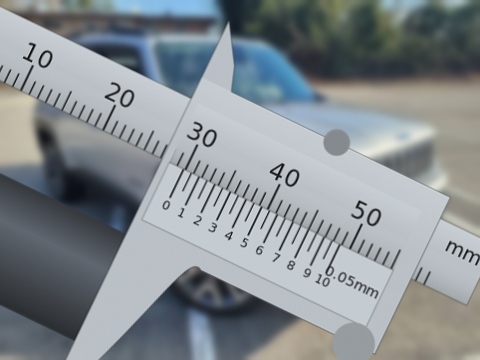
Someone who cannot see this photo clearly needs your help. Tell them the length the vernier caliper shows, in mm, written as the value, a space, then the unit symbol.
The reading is 29.8 mm
